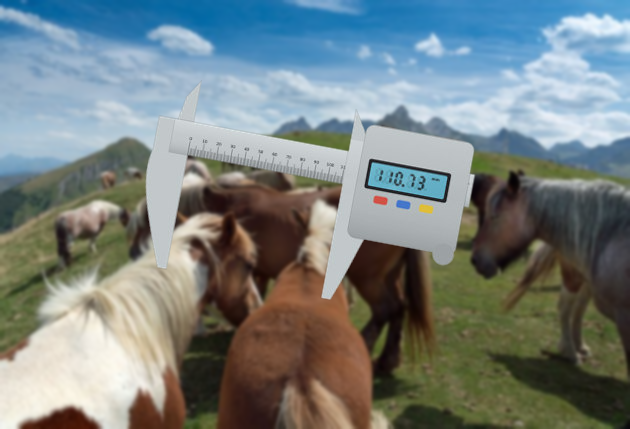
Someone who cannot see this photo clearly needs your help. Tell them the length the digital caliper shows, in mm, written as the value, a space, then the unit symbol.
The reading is 110.73 mm
